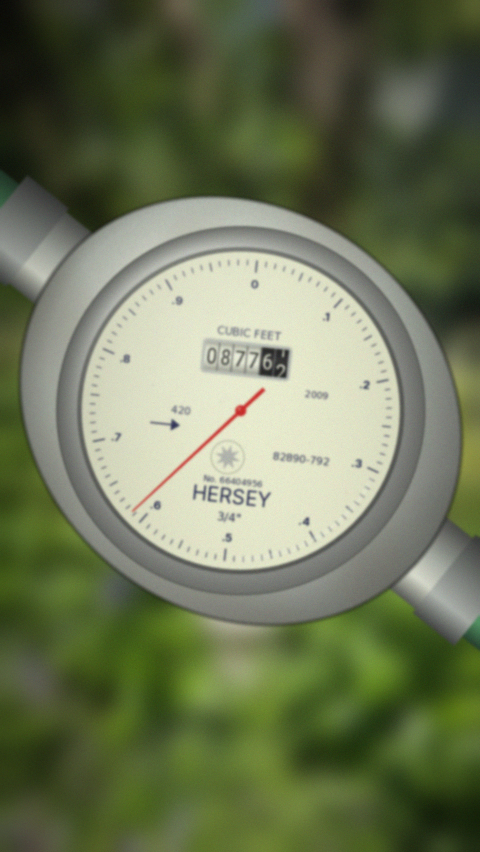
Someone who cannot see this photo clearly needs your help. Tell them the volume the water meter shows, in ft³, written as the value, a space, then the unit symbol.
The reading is 87761.61 ft³
